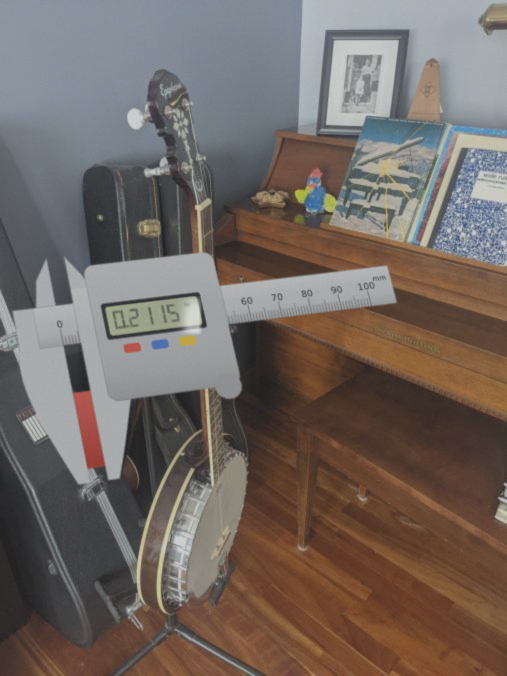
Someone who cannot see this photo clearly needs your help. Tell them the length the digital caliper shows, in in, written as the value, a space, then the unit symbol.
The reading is 0.2115 in
